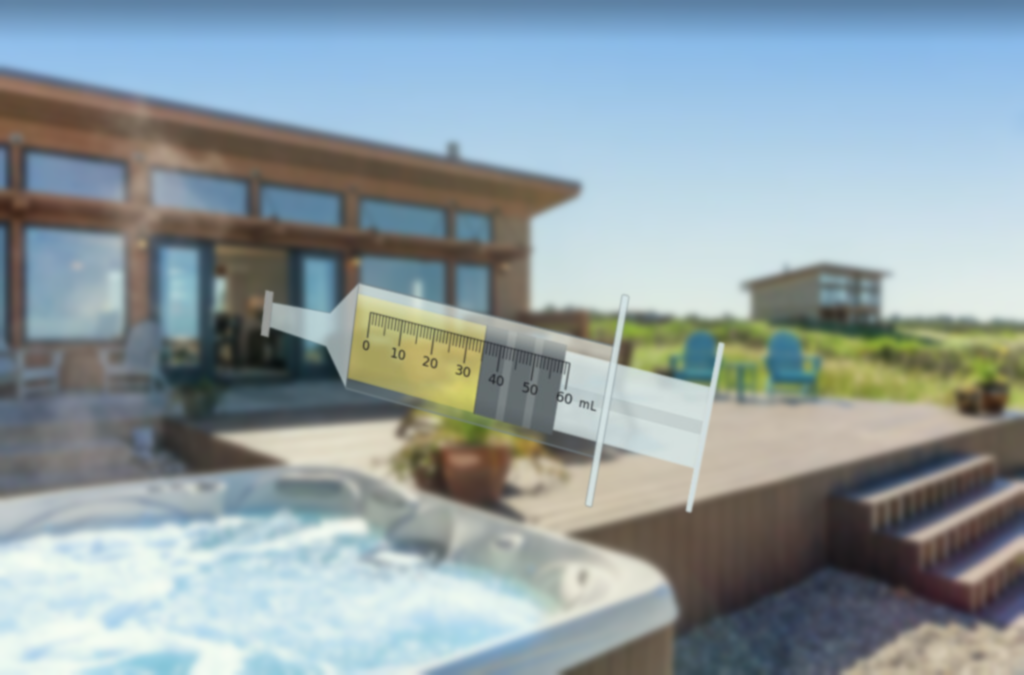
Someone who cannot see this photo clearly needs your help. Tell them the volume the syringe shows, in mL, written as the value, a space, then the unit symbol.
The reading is 35 mL
